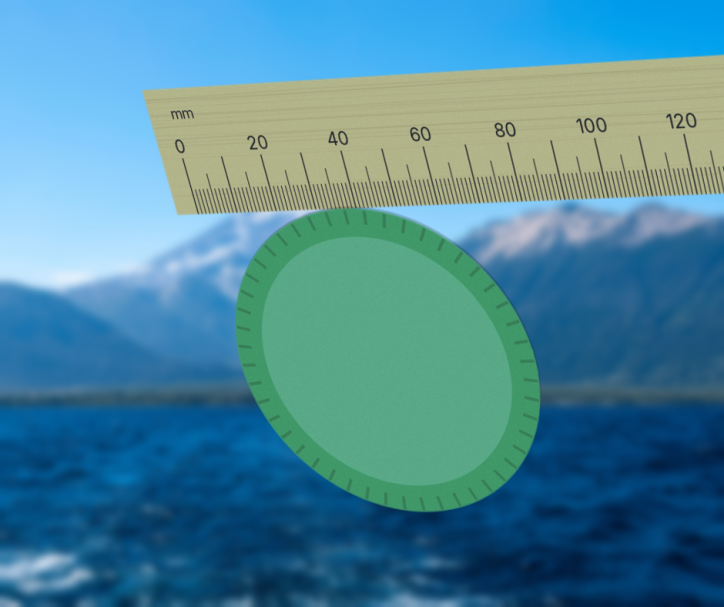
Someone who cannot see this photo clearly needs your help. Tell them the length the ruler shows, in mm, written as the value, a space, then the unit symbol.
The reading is 74 mm
